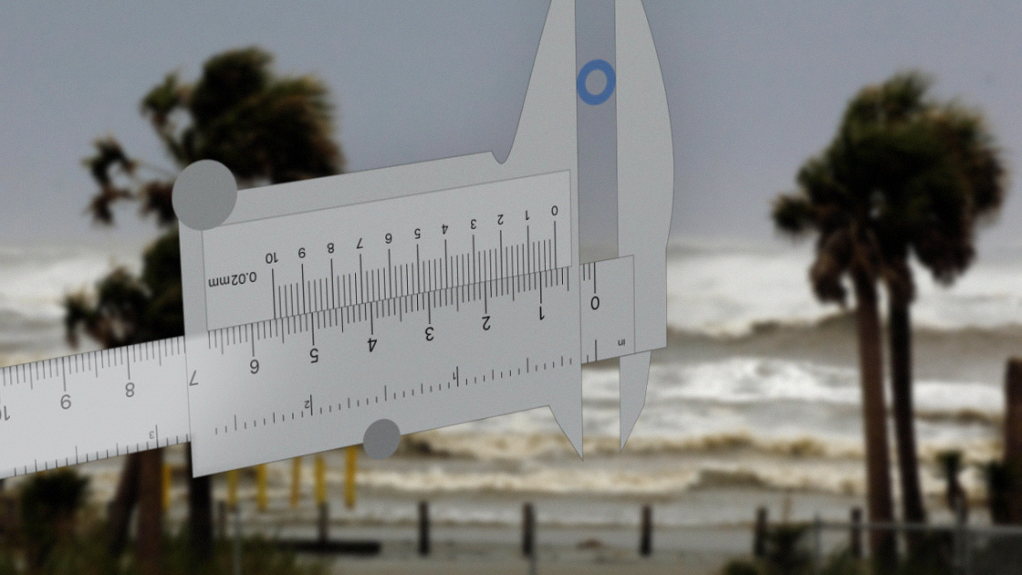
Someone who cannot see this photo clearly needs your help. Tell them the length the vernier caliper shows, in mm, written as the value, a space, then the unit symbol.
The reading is 7.2 mm
